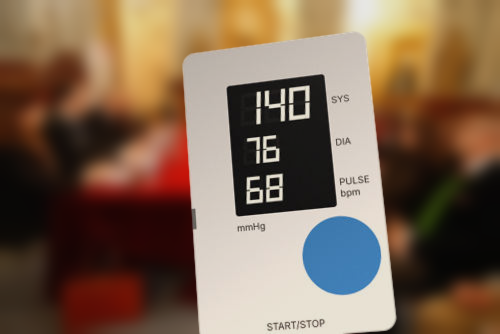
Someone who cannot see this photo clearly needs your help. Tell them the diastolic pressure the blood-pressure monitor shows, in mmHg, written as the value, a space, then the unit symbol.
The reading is 76 mmHg
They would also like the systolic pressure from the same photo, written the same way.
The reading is 140 mmHg
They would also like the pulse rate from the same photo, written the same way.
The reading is 68 bpm
